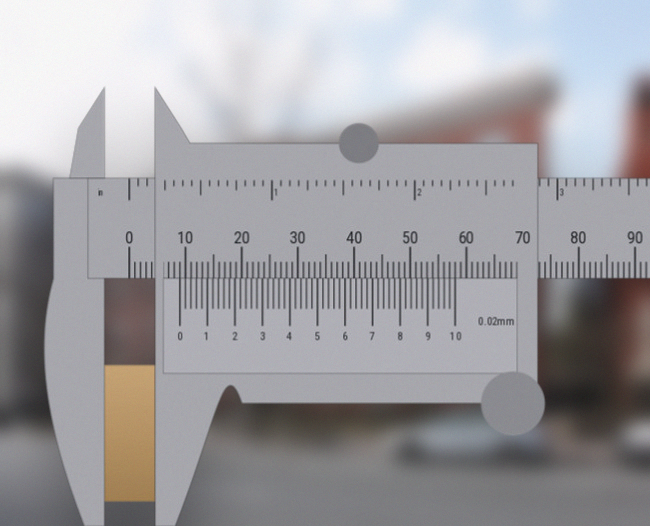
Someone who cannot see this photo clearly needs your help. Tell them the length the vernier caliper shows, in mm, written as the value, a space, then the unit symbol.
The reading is 9.0 mm
